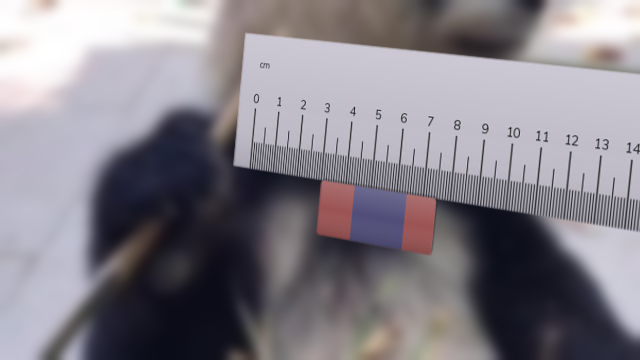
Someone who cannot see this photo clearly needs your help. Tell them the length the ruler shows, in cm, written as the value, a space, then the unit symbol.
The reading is 4.5 cm
